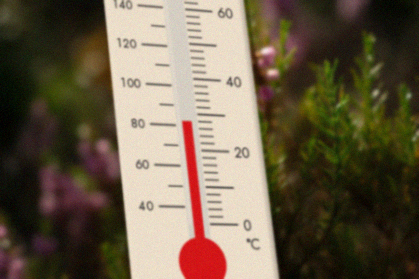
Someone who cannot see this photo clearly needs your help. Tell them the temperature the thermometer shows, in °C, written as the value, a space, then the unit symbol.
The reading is 28 °C
